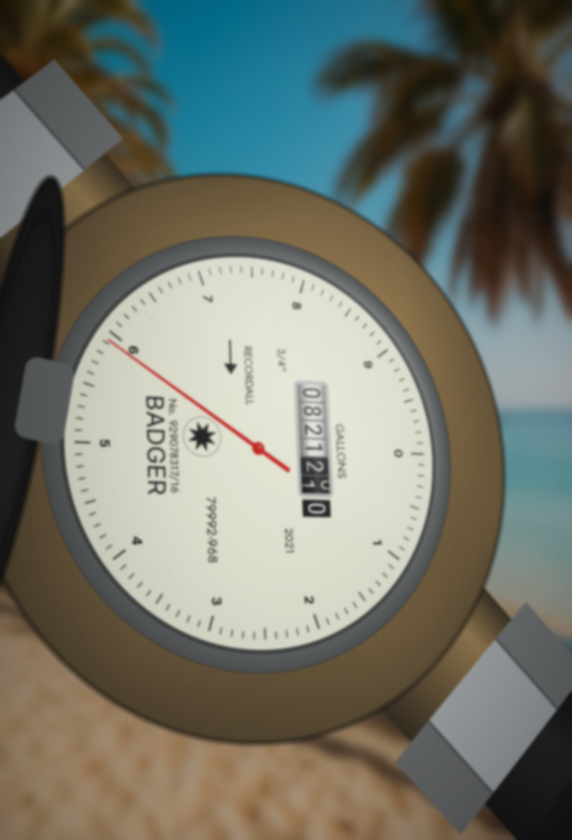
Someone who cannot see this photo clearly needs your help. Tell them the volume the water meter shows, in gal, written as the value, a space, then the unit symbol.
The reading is 821205.9 gal
